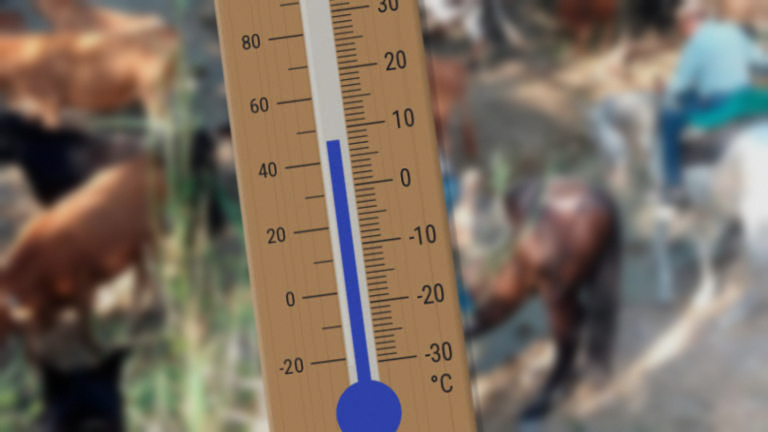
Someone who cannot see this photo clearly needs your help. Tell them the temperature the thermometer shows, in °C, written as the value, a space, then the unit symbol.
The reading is 8 °C
